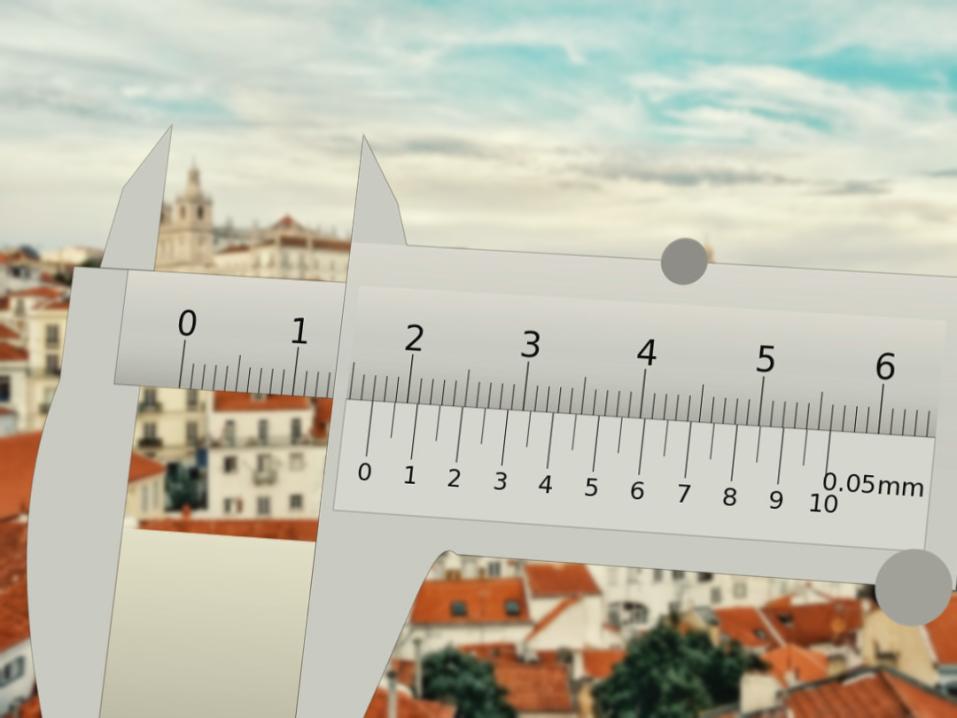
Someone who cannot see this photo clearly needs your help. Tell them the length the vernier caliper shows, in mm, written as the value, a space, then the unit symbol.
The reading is 17.0 mm
